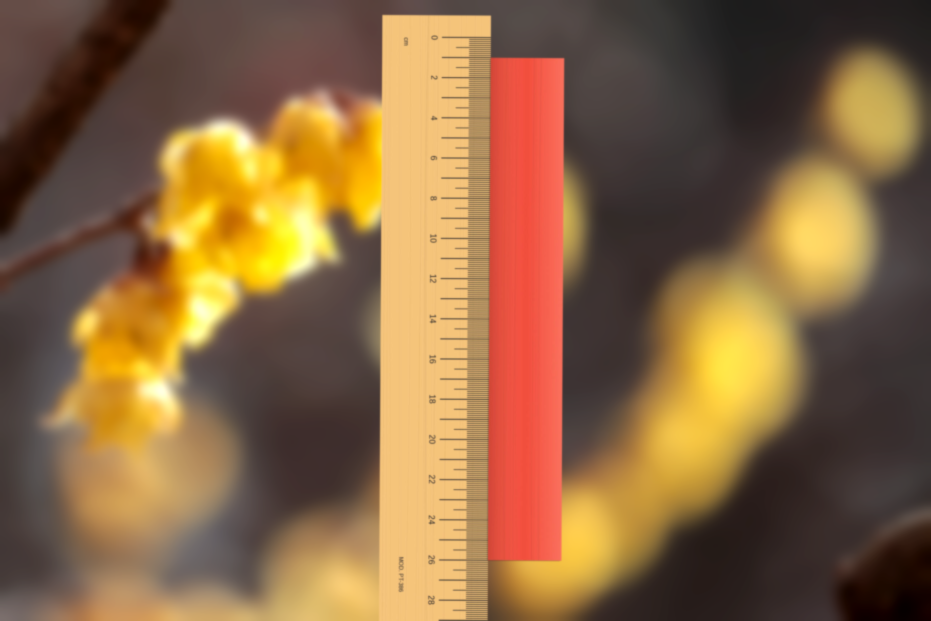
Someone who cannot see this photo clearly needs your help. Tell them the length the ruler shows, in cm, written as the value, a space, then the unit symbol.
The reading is 25 cm
